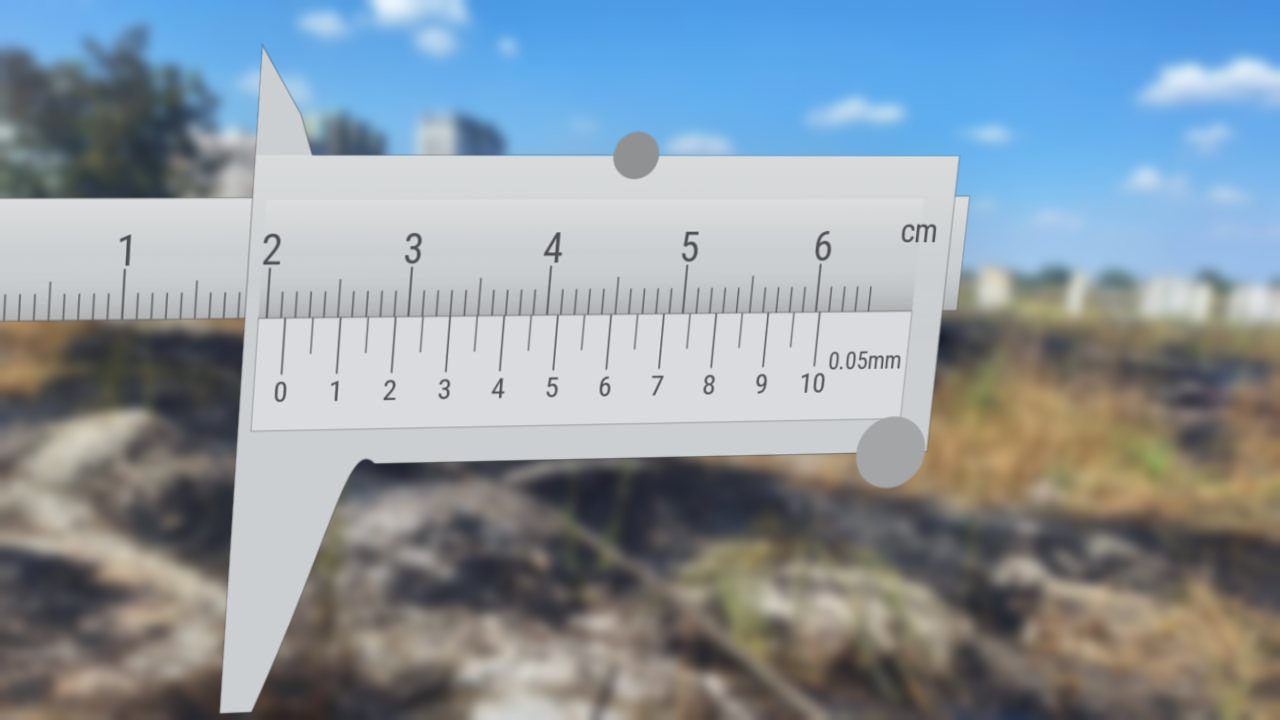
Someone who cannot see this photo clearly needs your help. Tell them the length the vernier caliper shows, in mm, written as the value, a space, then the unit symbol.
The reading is 21.3 mm
